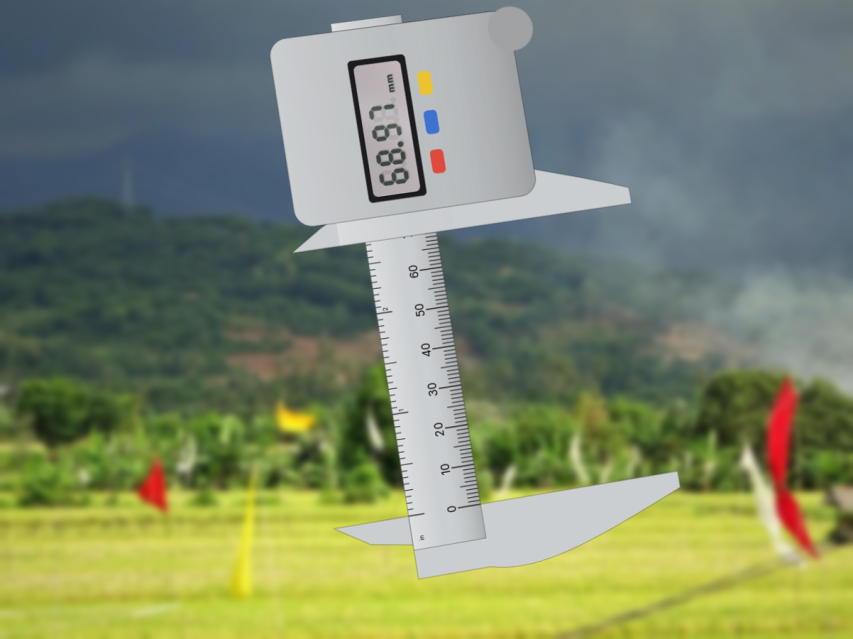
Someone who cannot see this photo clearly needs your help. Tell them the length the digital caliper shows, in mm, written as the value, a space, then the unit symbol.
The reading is 68.97 mm
